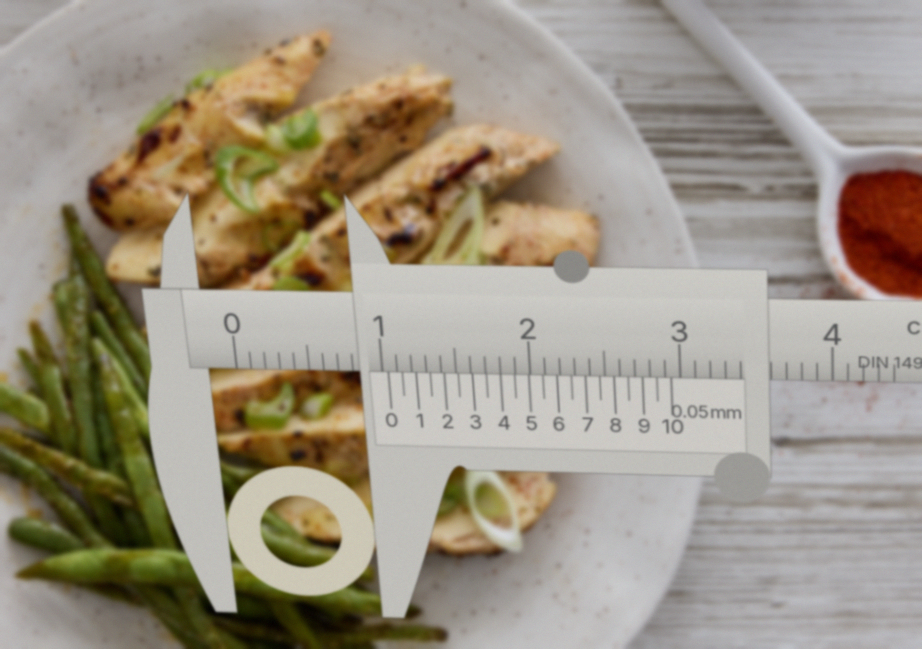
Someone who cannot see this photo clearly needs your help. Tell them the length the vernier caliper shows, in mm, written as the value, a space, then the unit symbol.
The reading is 10.4 mm
